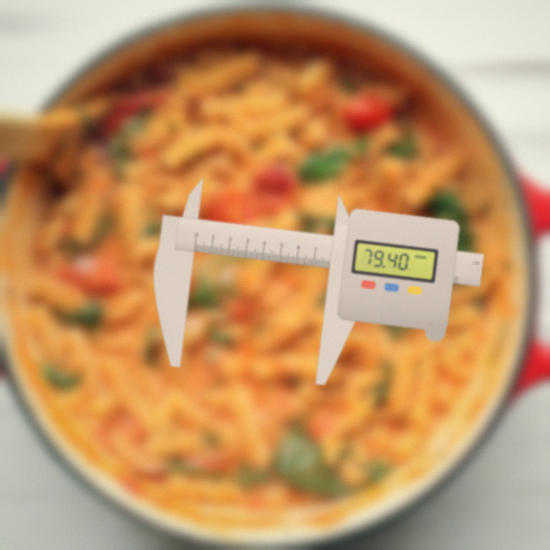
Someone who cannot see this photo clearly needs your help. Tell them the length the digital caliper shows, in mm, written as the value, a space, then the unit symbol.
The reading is 79.40 mm
